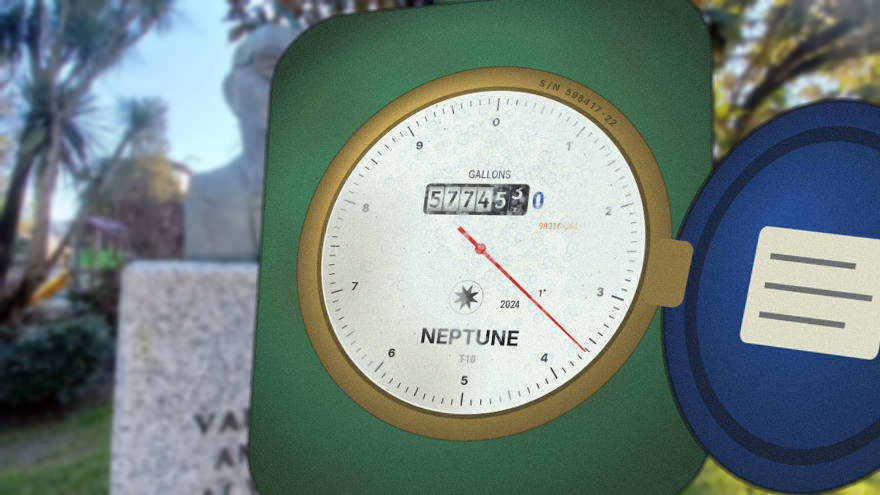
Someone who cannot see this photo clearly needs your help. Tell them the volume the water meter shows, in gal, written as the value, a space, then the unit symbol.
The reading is 5774533.6 gal
